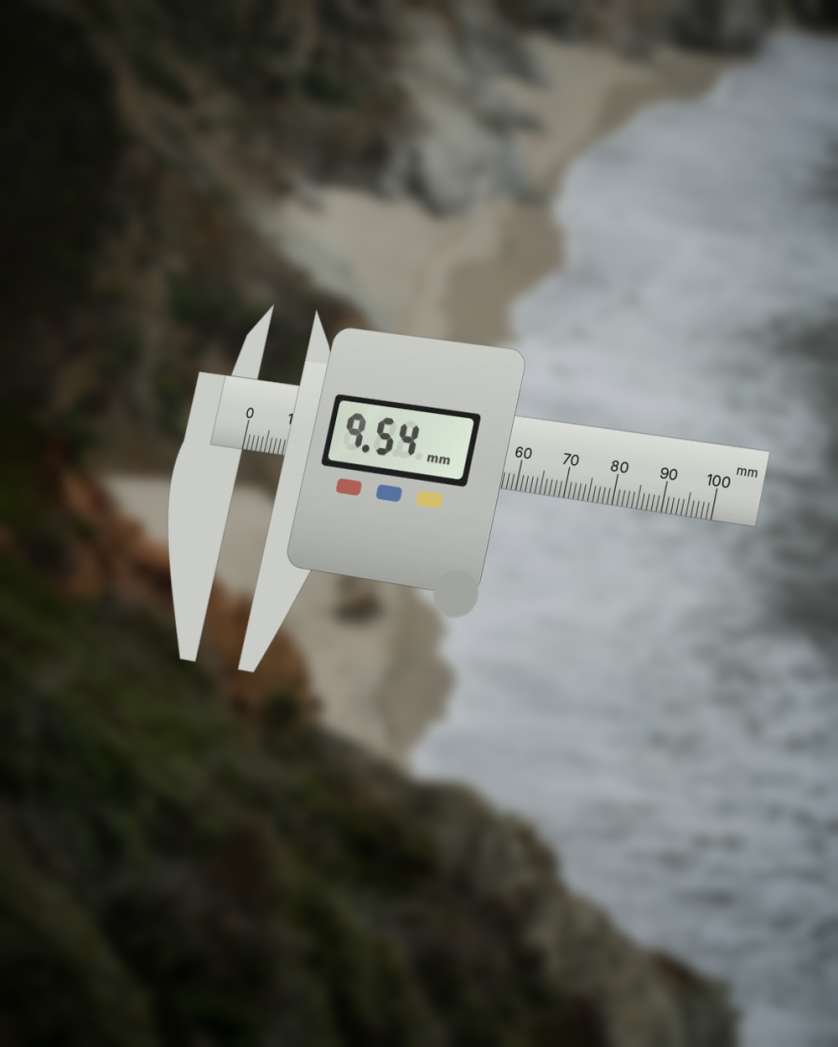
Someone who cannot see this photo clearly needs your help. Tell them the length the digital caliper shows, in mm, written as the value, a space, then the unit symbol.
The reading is 9.54 mm
